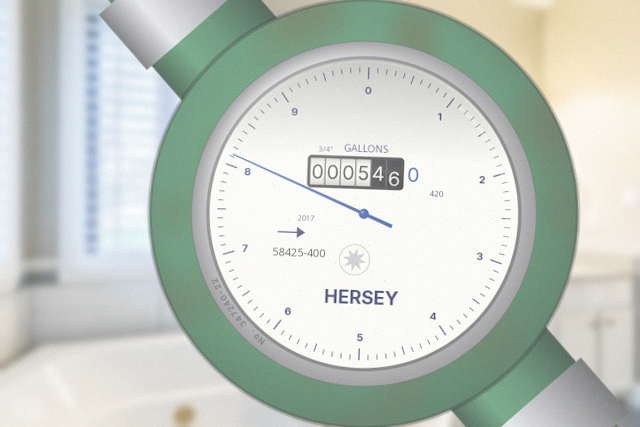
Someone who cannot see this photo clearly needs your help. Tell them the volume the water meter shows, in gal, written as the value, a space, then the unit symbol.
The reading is 5458.1 gal
